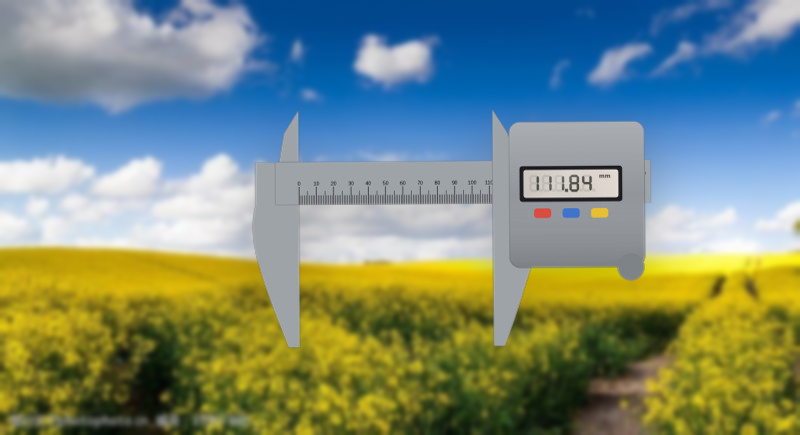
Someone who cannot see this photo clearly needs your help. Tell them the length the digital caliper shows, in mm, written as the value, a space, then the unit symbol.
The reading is 111.84 mm
